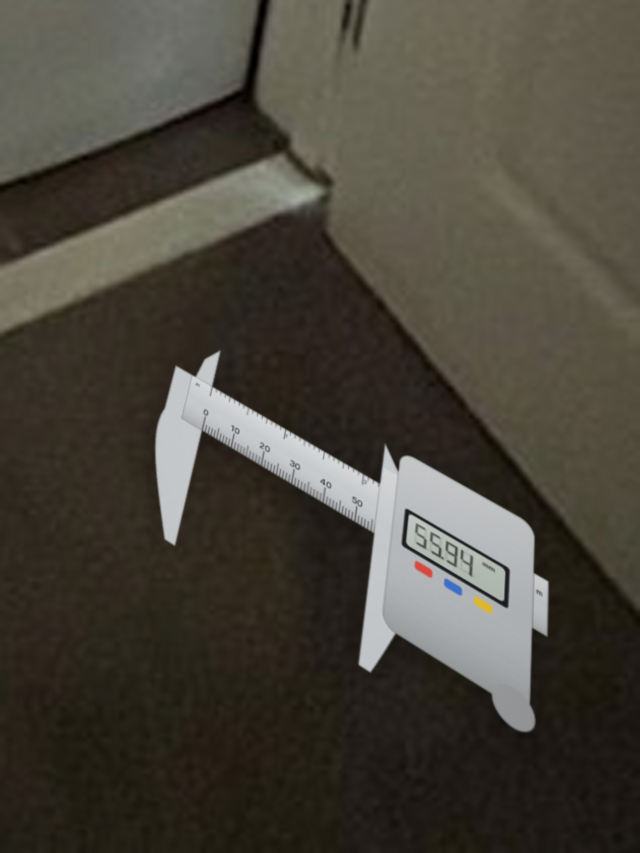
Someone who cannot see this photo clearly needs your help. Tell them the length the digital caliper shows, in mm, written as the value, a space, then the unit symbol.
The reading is 55.94 mm
